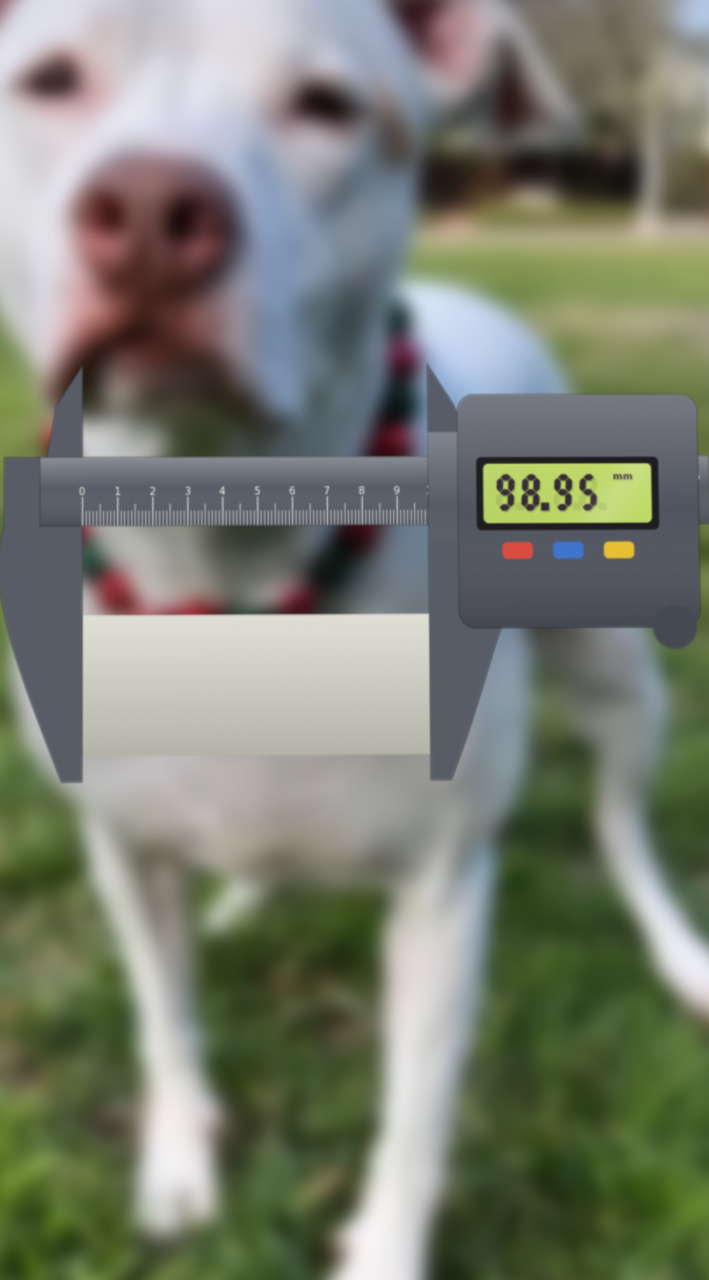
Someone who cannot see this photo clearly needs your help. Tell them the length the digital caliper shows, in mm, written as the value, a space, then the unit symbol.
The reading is 98.95 mm
